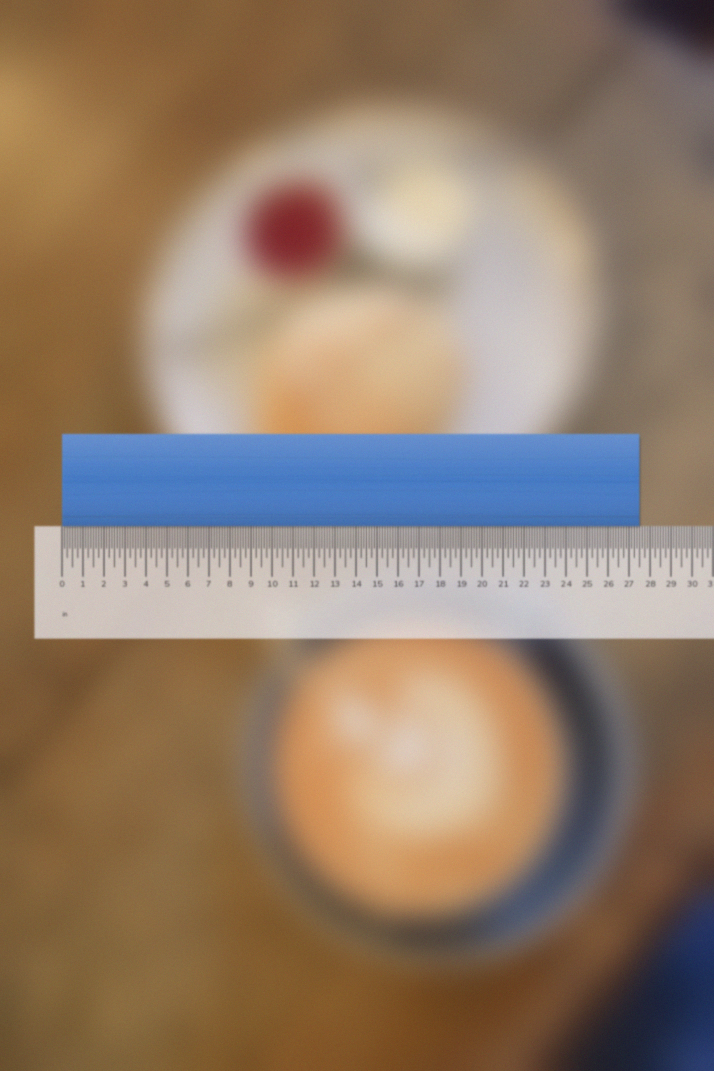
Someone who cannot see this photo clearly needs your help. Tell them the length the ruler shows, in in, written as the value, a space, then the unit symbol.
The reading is 27.5 in
